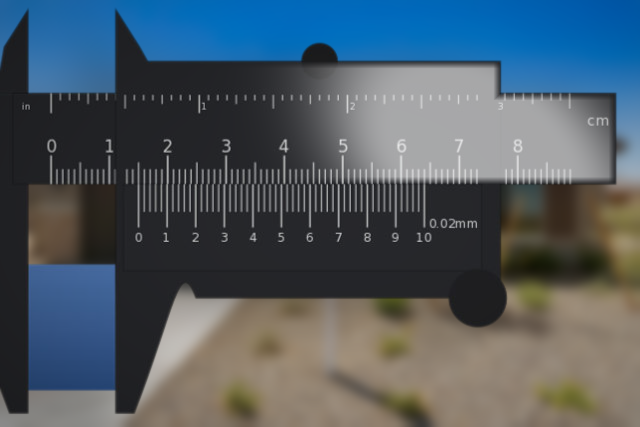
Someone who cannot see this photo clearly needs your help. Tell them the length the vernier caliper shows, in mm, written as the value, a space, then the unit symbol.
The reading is 15.0 mm
